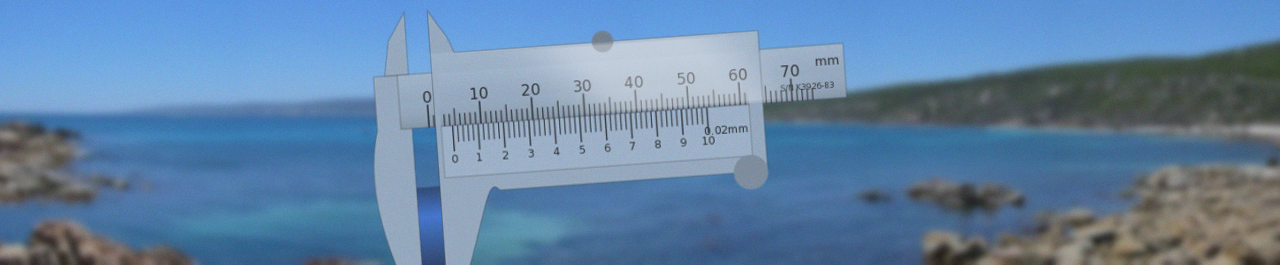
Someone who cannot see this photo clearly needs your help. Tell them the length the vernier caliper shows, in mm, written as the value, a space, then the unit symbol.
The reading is 4.5 mm
